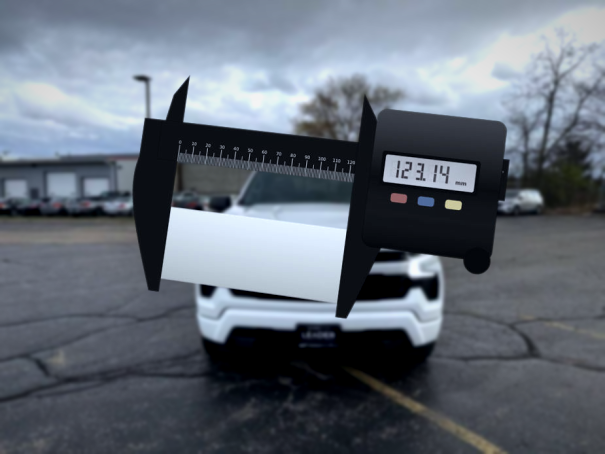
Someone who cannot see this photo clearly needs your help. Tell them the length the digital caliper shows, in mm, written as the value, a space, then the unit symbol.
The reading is 123.14 mm
